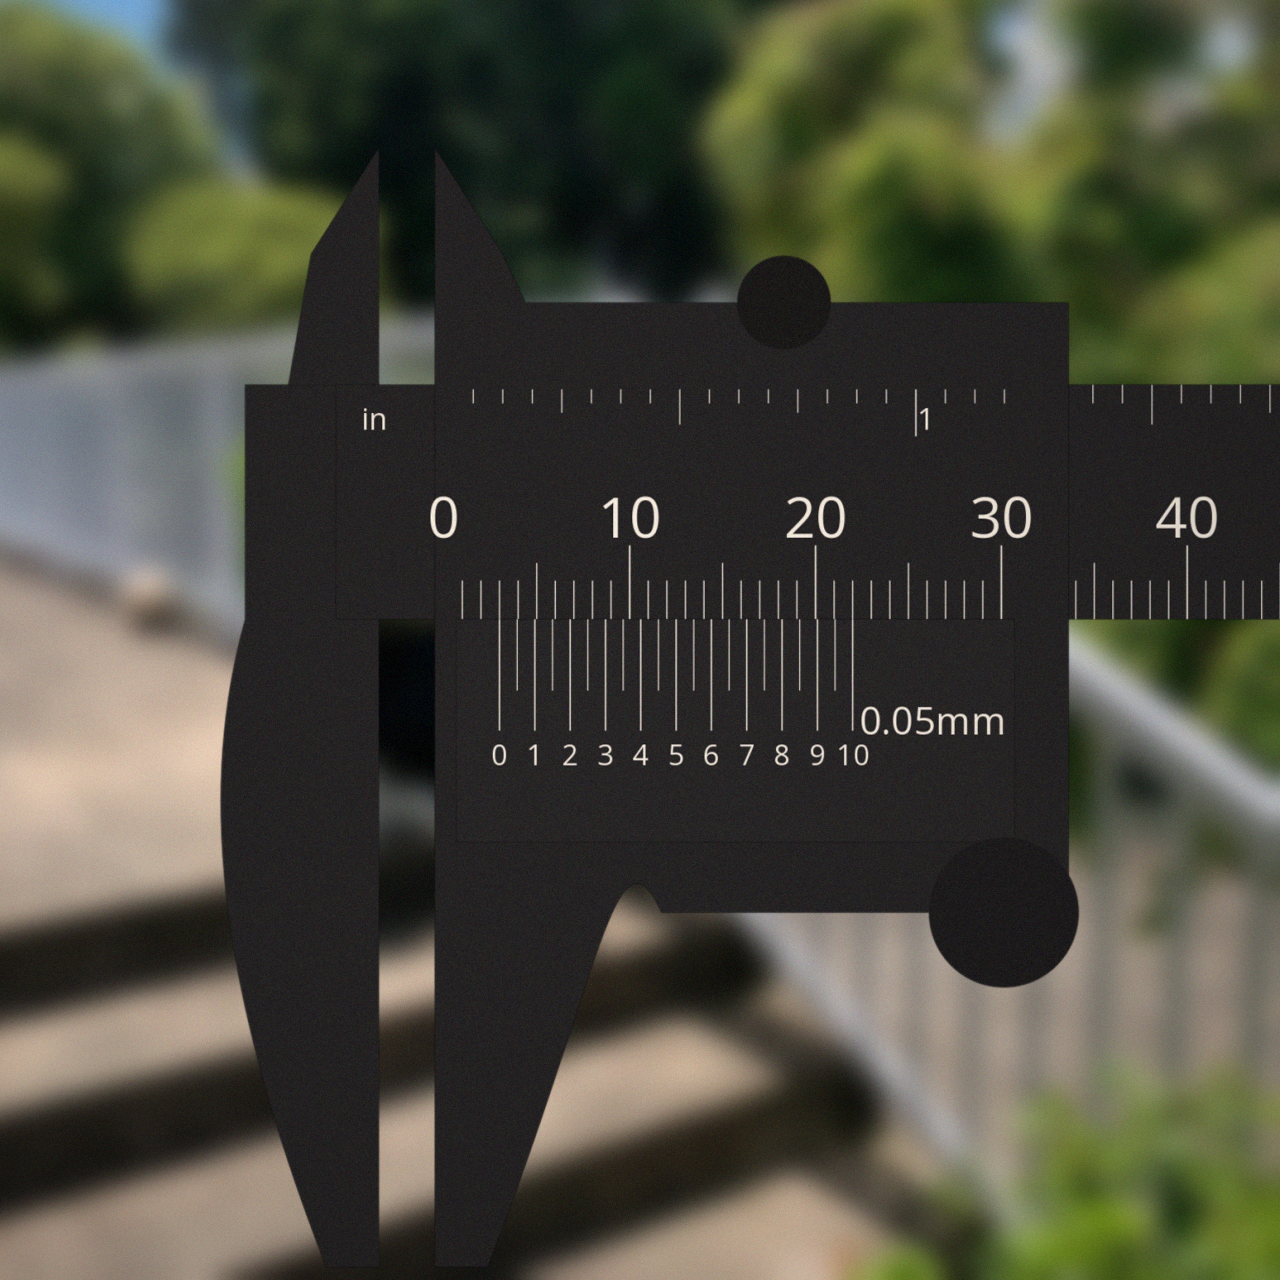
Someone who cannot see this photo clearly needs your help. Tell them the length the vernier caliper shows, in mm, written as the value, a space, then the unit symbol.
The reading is 3.0 mm
